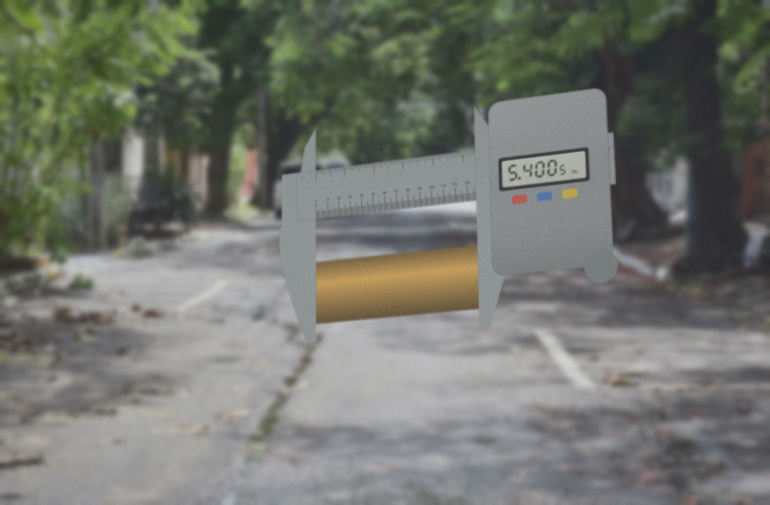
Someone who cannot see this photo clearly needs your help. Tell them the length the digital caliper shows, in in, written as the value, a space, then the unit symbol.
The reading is 5.4005 in
